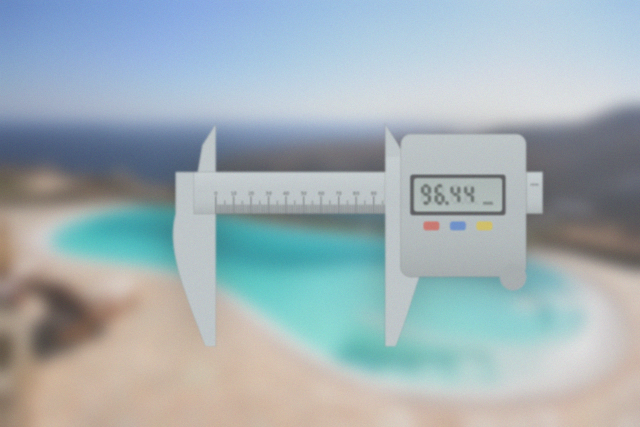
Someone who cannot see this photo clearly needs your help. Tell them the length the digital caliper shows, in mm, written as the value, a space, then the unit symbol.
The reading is 96.44 mm
